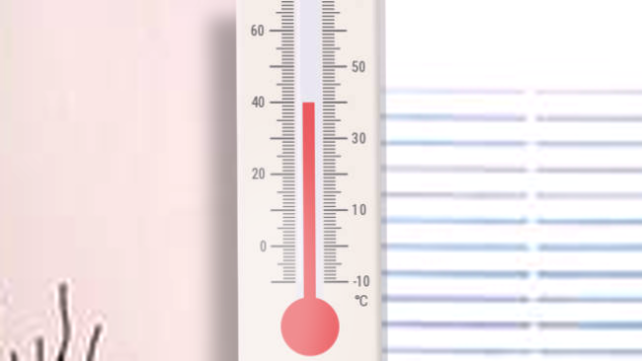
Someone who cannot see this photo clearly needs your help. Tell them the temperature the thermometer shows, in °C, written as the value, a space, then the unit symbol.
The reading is 40 °C
